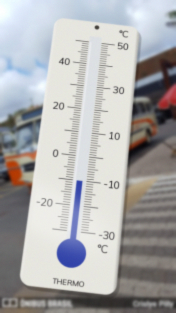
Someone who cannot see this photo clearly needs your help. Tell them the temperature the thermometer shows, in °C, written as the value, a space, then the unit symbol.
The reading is -10 °C
